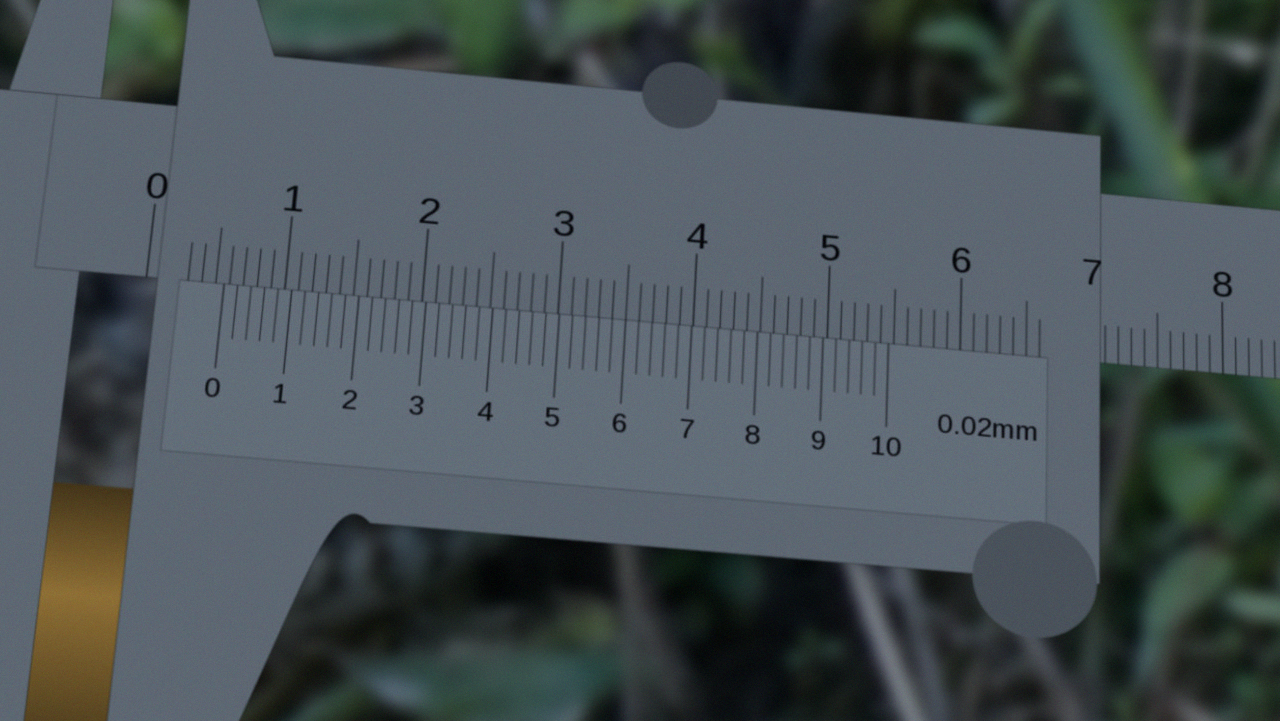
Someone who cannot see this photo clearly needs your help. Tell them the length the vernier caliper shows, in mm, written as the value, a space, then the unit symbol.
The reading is 5.6 mm
